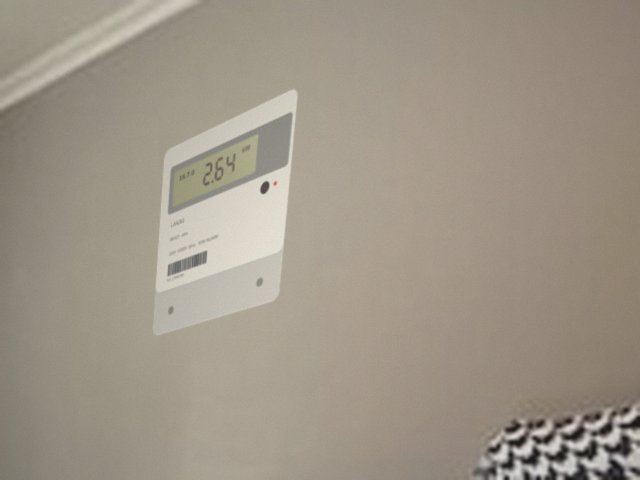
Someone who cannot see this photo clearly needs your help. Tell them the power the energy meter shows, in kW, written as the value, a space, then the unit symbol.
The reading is 2.64 kW
